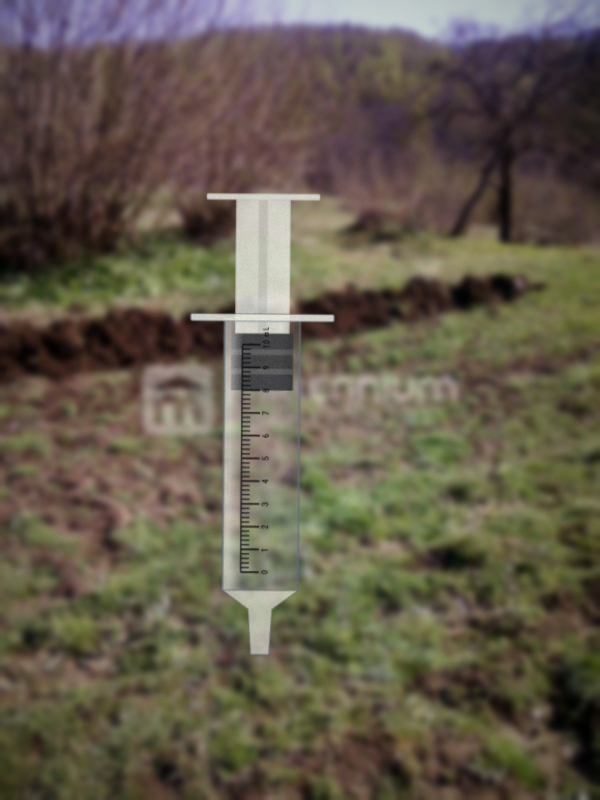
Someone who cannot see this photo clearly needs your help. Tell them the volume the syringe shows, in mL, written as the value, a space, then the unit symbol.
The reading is 8 mL
